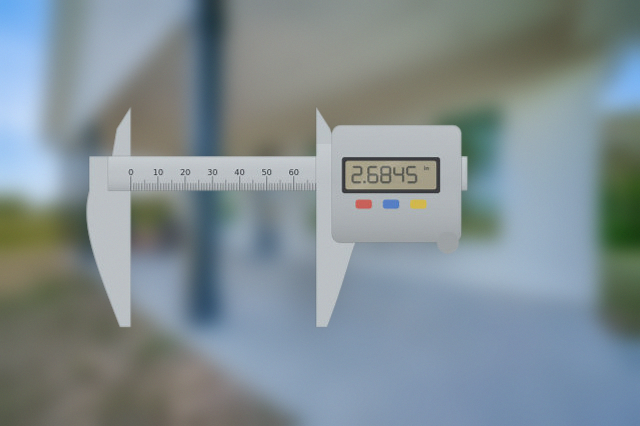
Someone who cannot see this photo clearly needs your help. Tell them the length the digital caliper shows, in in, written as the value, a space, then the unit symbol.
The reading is 2.6845 in
